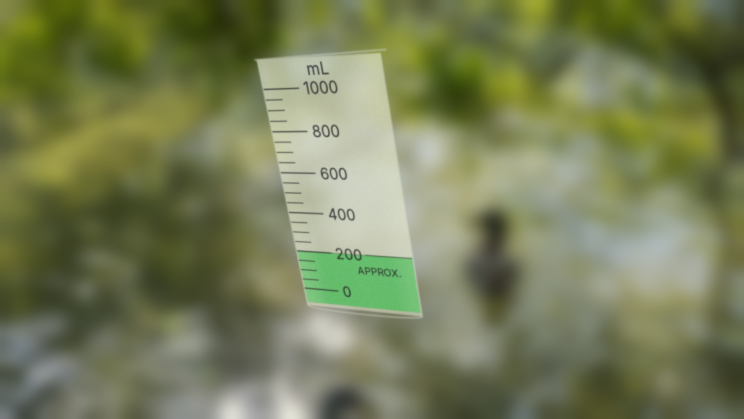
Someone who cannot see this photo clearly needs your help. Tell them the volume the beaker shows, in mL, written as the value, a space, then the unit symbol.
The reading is 200 mL
